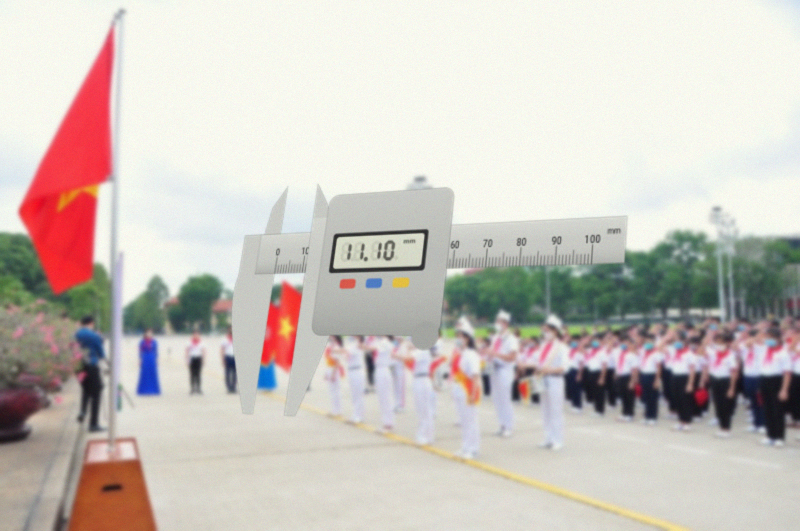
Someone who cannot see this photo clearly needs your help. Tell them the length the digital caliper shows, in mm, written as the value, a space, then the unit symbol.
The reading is 11.10 mm
